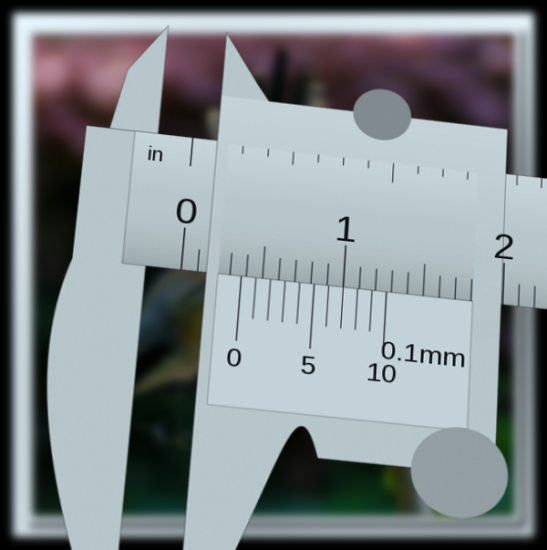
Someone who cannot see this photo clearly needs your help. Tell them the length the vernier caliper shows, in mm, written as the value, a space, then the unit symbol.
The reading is 3.7 mm
